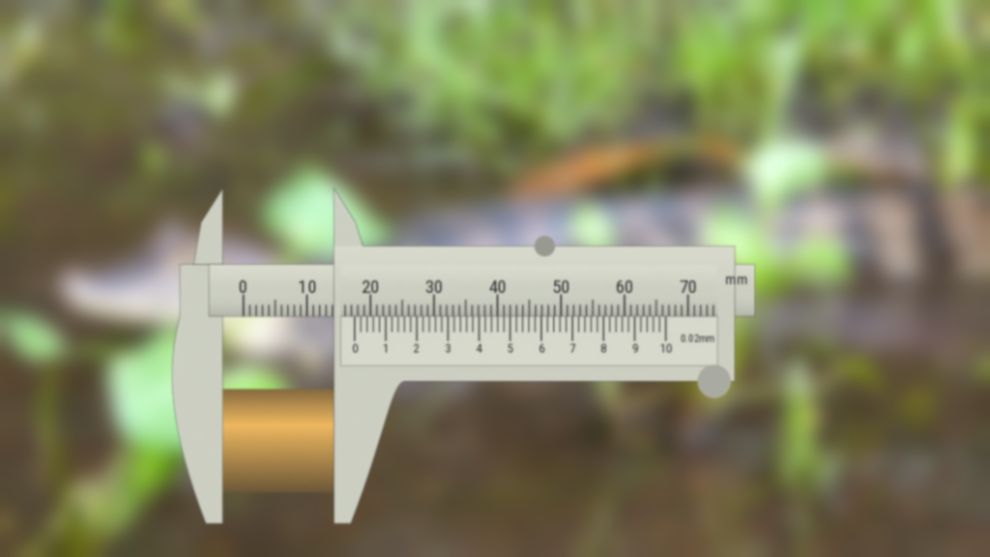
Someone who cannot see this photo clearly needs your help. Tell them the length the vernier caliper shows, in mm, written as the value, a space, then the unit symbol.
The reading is 17.5 mm
